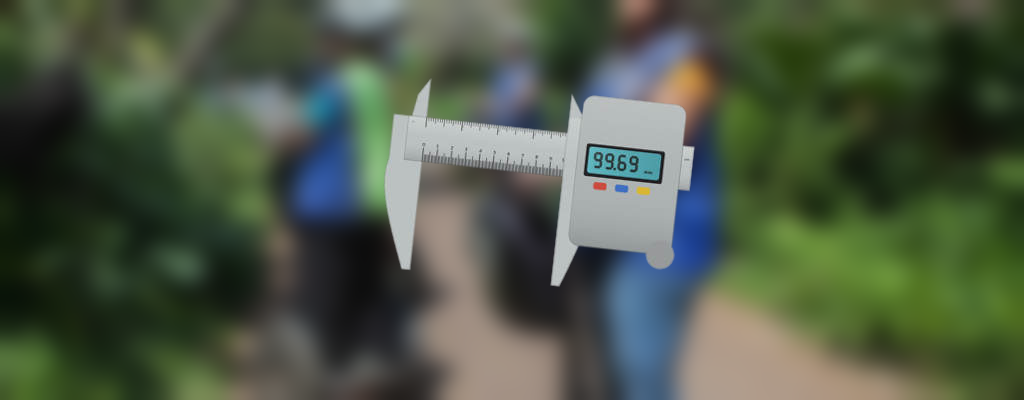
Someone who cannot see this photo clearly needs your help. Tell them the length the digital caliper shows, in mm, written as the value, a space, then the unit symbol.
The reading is 99.69 mm
